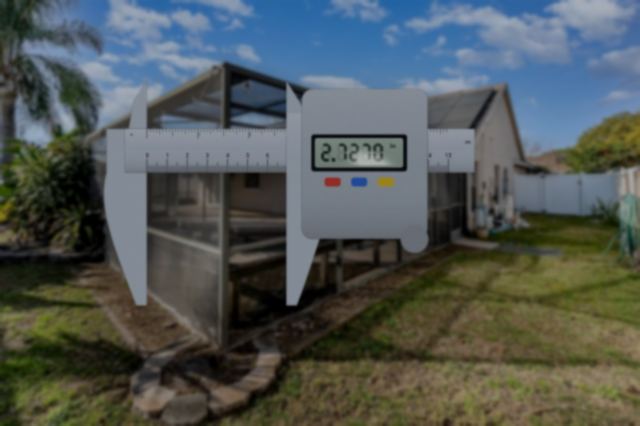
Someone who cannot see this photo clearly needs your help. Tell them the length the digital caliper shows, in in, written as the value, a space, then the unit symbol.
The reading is 2.7270 in
